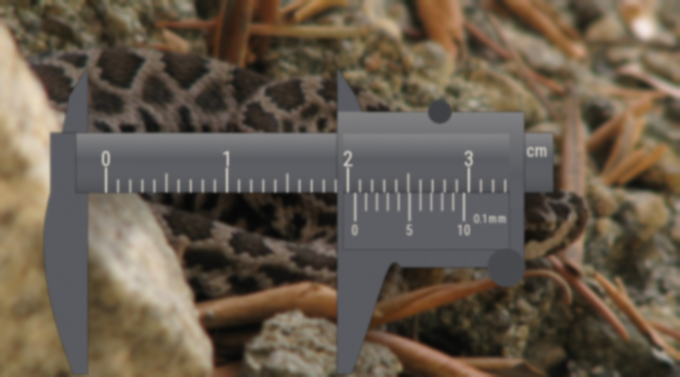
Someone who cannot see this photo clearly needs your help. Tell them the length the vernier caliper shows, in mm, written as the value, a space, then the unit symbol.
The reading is 20.6 mm
